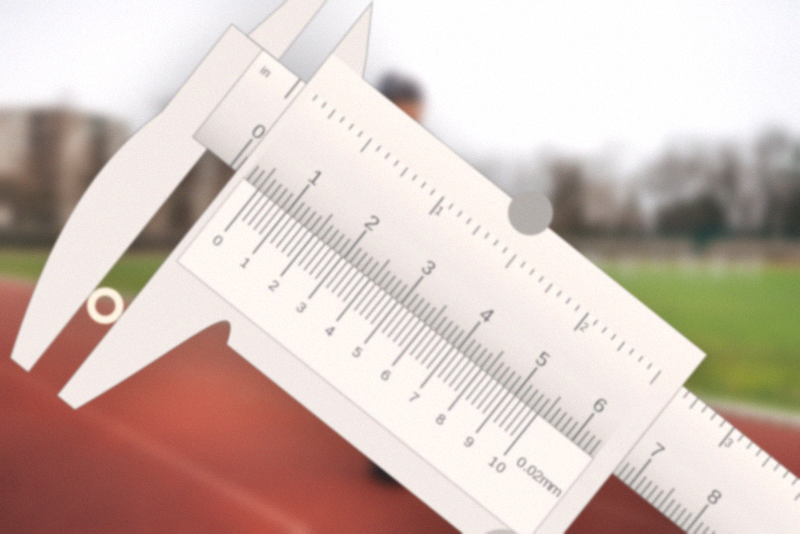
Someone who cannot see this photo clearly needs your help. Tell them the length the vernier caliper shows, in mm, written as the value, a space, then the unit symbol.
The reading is 5.0 mm
